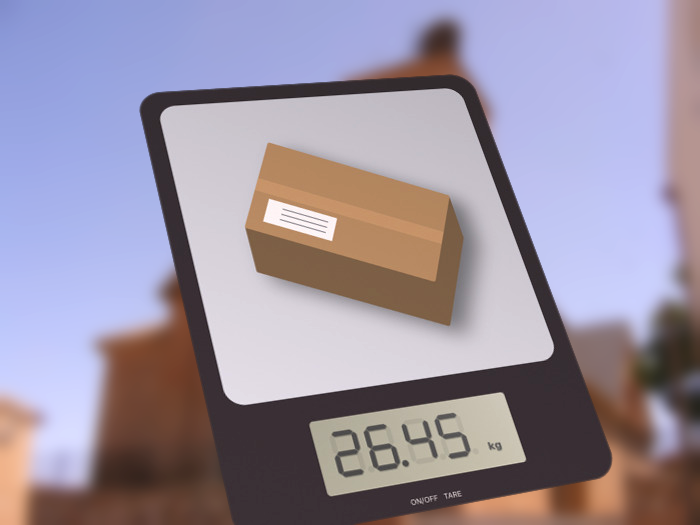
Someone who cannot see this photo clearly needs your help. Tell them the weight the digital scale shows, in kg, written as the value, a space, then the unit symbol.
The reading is 26.45 kg
